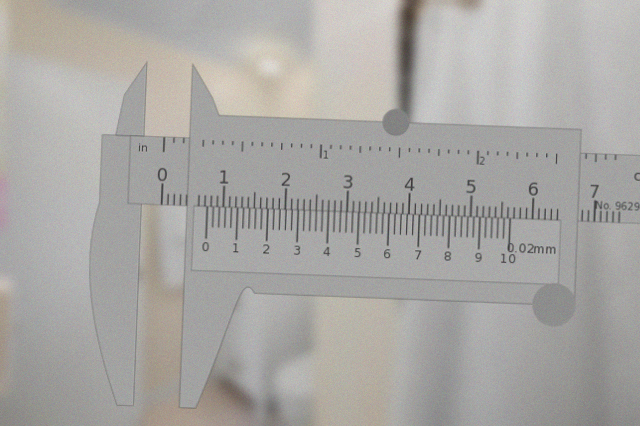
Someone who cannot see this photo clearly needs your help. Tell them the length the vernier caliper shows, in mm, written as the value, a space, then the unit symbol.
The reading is 7.4 mm
